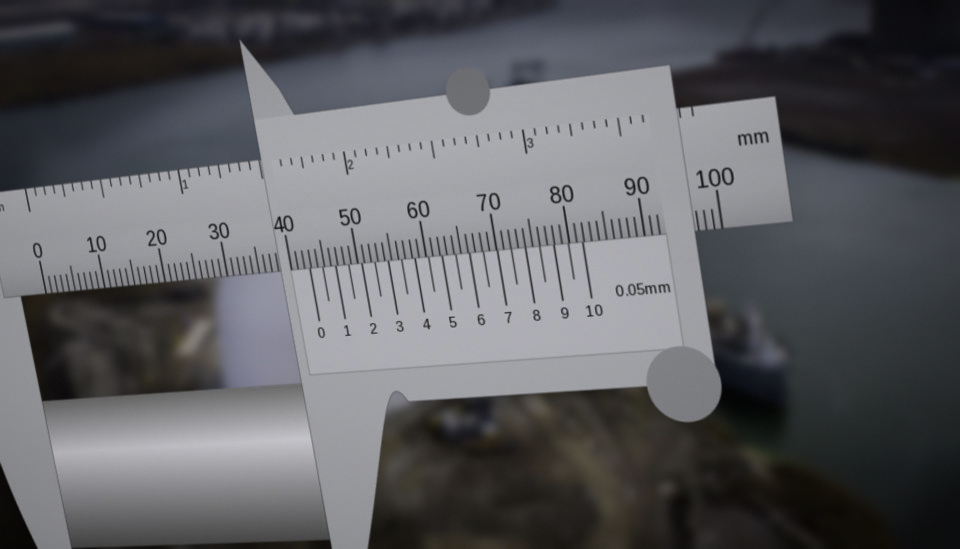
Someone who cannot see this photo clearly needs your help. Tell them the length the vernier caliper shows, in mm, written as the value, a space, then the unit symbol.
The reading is 42.8 mm
